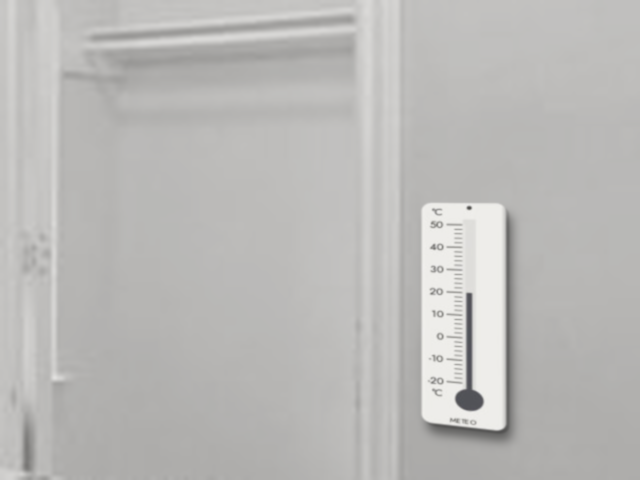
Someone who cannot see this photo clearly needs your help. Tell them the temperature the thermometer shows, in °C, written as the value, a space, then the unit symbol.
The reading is 20 °C
